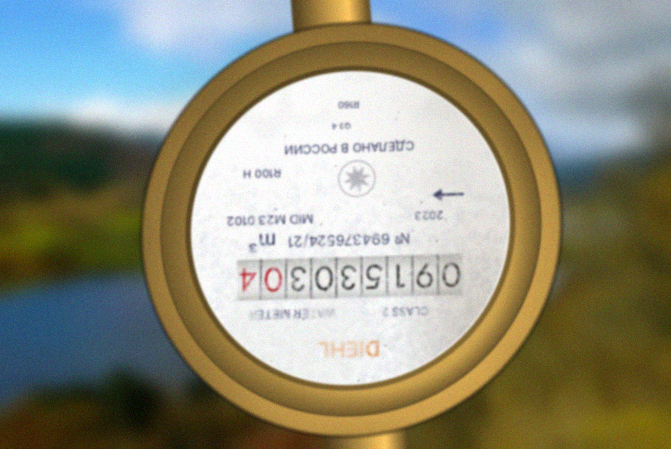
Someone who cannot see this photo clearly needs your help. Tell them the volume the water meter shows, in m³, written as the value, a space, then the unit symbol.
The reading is 915303.04 m³
